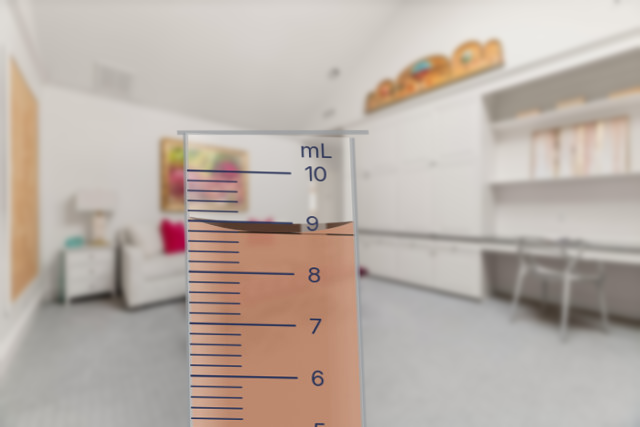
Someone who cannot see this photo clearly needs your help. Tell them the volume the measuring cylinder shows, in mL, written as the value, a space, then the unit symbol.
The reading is 8.8 mL
